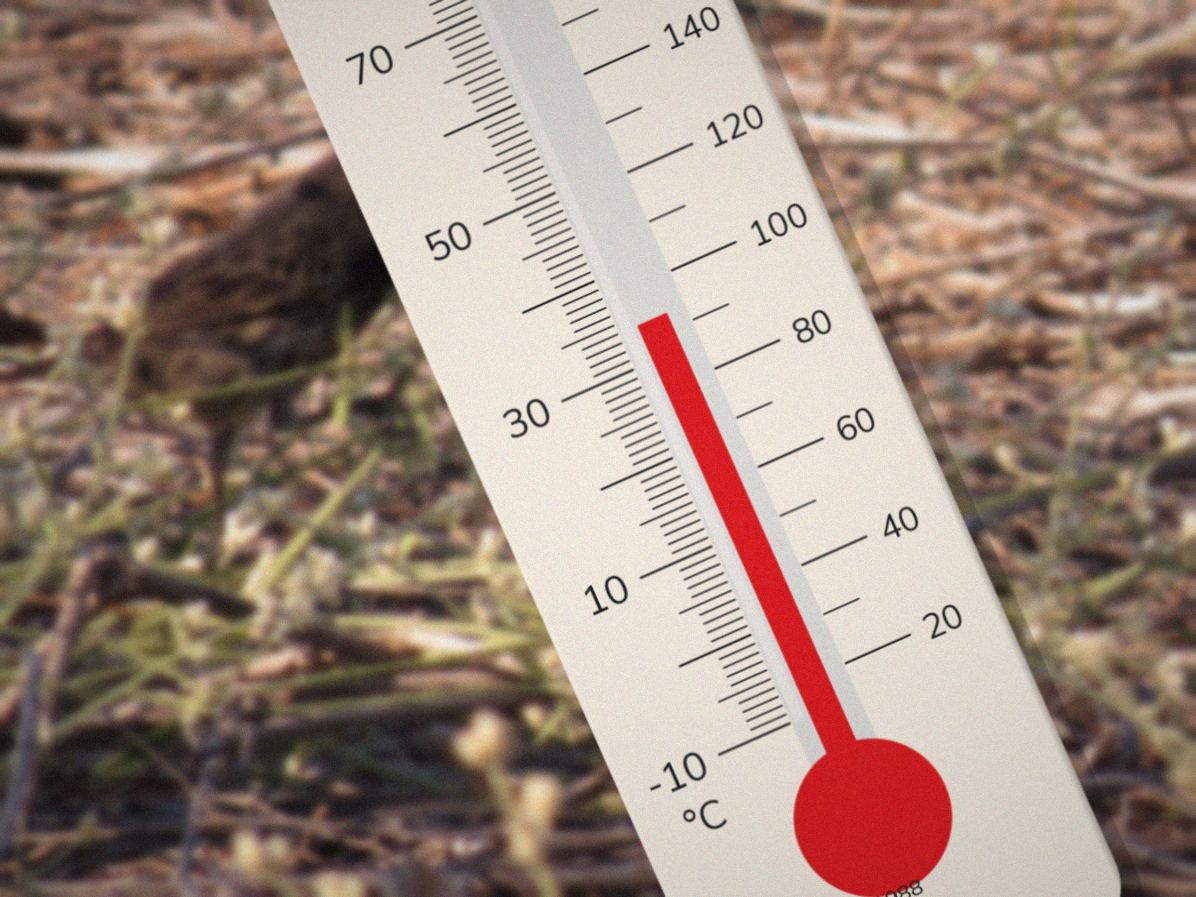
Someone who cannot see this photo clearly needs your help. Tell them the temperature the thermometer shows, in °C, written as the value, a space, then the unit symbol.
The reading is 34 °C
